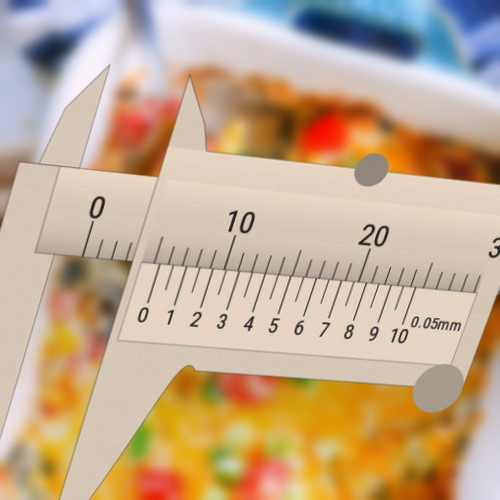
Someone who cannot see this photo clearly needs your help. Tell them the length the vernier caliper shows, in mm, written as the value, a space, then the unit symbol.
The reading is 5.4 mm
